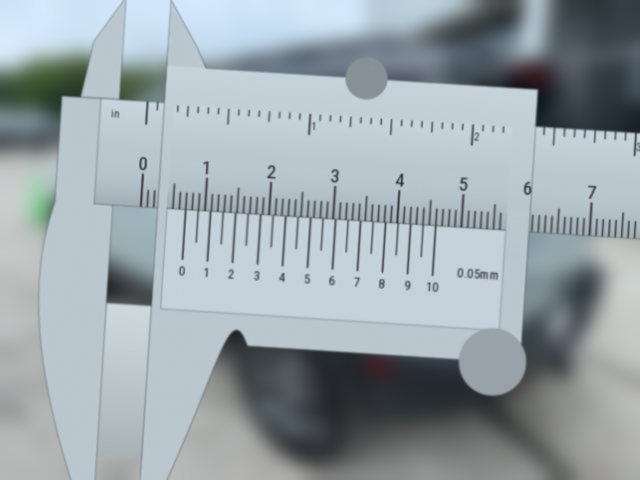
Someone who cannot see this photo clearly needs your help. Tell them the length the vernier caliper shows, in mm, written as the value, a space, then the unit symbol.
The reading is 7.0 mm
